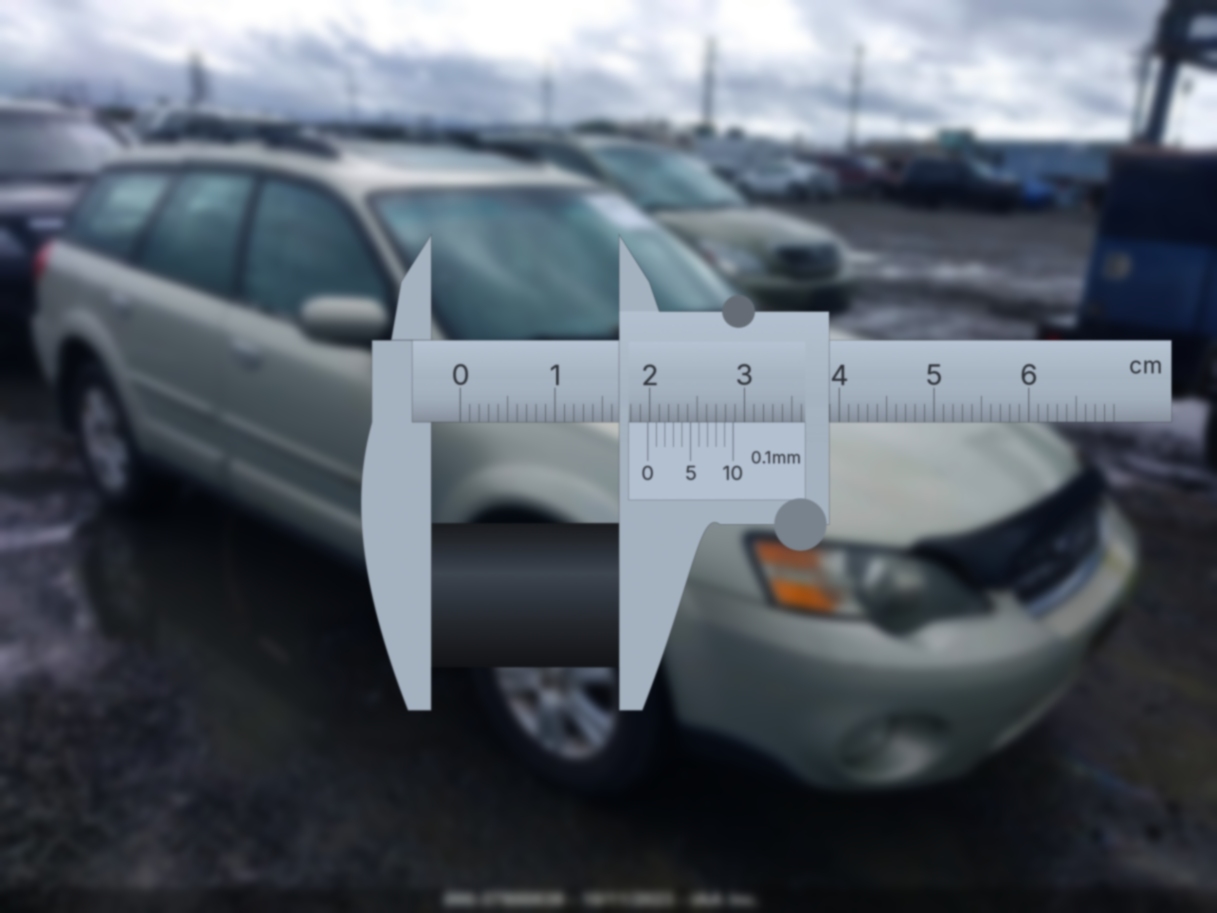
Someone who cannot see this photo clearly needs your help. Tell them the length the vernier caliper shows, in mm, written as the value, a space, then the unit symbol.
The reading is 19.8 mm
